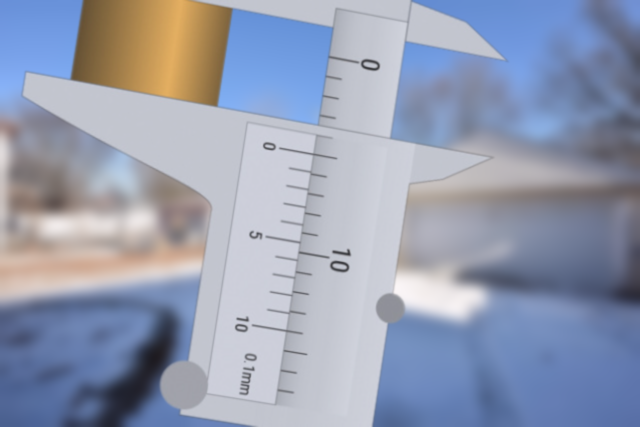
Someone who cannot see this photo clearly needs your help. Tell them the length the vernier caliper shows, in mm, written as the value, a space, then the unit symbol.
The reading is 5.0 mm
